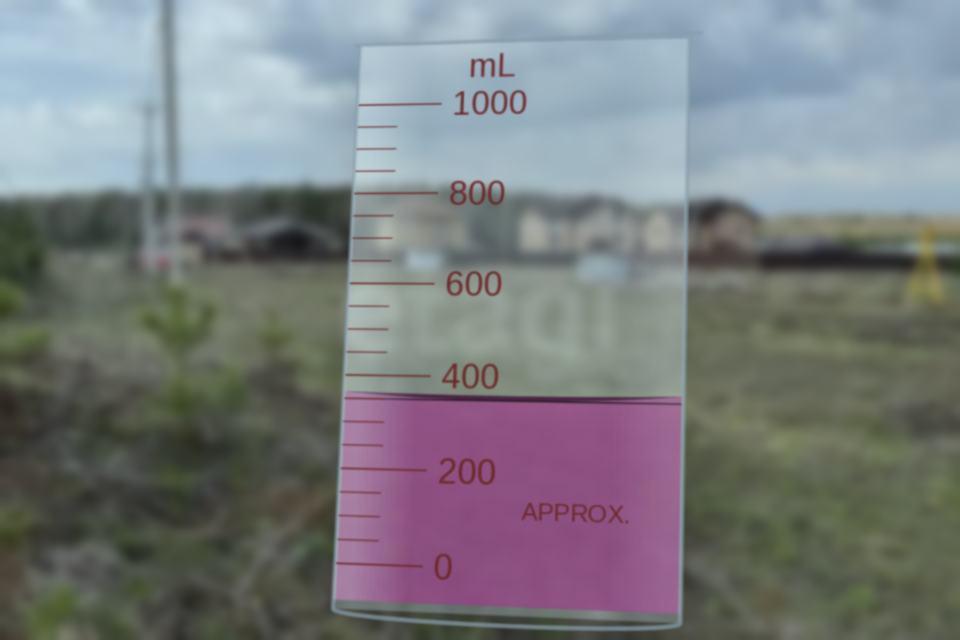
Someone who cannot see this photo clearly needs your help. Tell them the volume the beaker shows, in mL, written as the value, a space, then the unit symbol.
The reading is 350 mL
